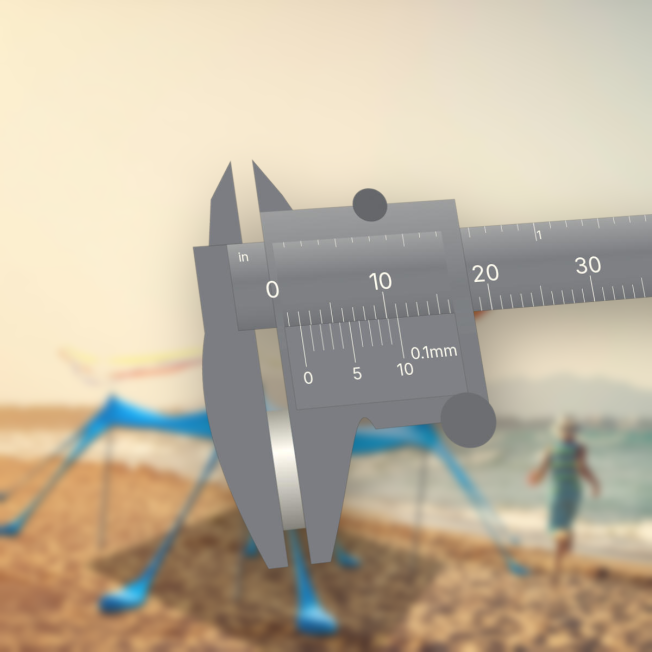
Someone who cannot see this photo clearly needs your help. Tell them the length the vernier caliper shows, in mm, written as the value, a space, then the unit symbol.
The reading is 2.0 mm
